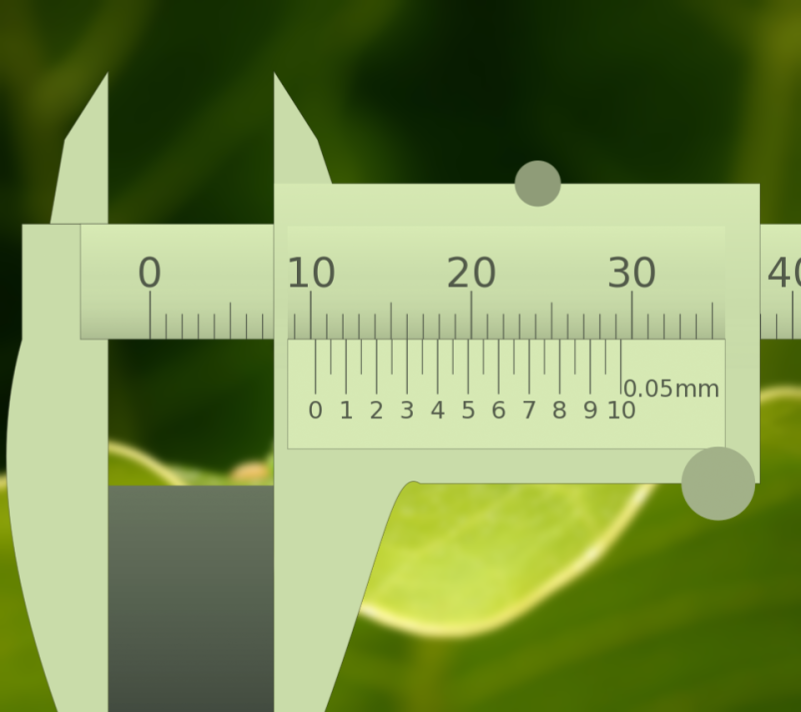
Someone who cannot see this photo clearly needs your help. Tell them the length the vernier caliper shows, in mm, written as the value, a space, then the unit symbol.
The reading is 10.3 mm
